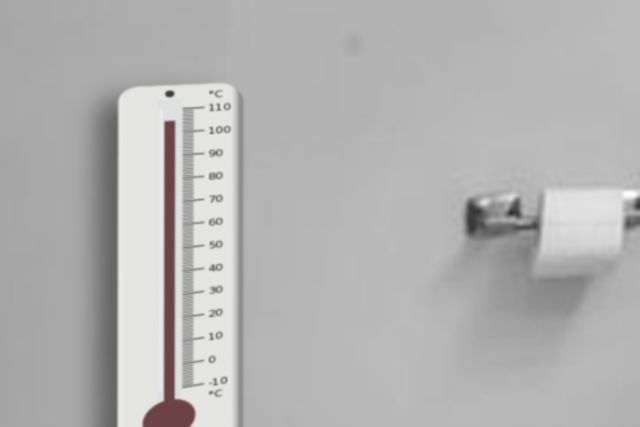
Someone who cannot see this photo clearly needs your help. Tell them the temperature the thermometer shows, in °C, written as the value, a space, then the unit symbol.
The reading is 105 °C
